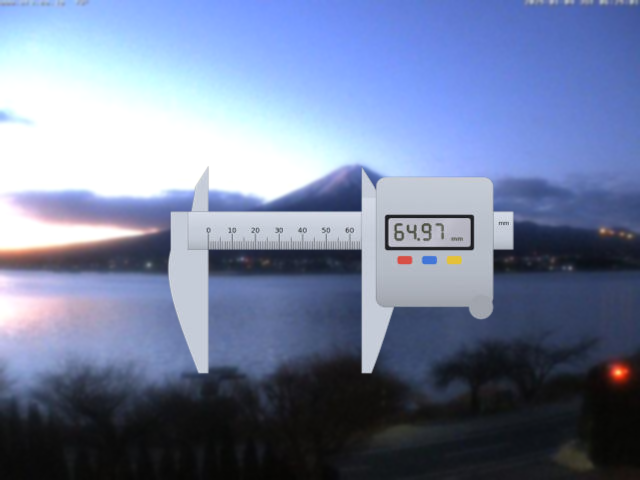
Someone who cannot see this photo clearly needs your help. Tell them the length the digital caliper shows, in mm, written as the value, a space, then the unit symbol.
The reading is 64.97 mm
